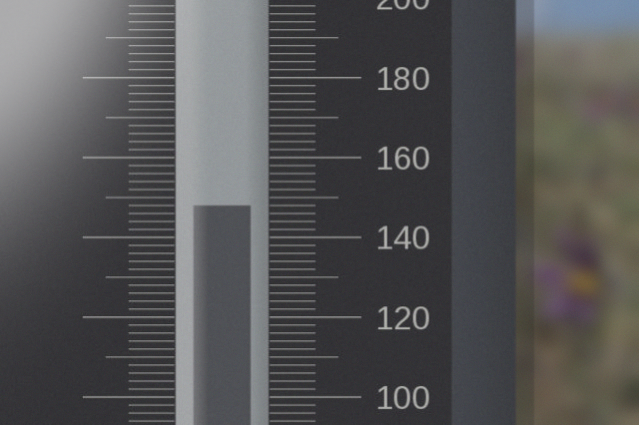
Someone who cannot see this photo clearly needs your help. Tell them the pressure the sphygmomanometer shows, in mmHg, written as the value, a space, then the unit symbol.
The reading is 148 mmHg
